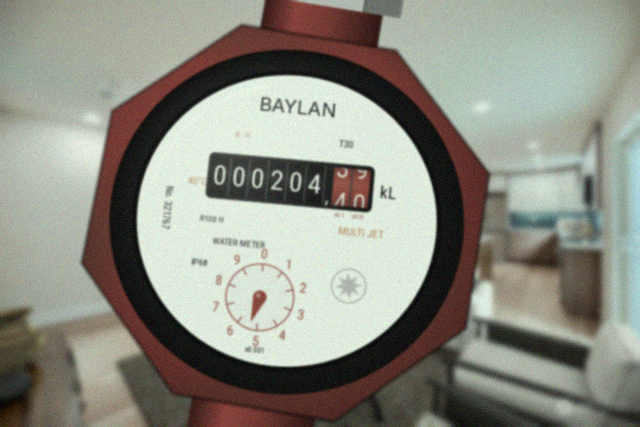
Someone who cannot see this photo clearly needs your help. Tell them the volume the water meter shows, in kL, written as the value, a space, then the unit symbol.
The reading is 204.395 kL
